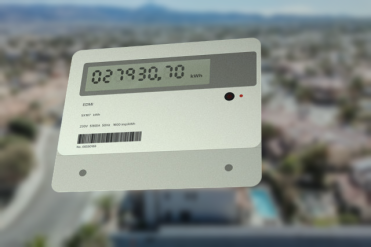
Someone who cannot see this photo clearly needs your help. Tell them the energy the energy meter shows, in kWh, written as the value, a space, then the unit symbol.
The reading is 27930.70 kWh
